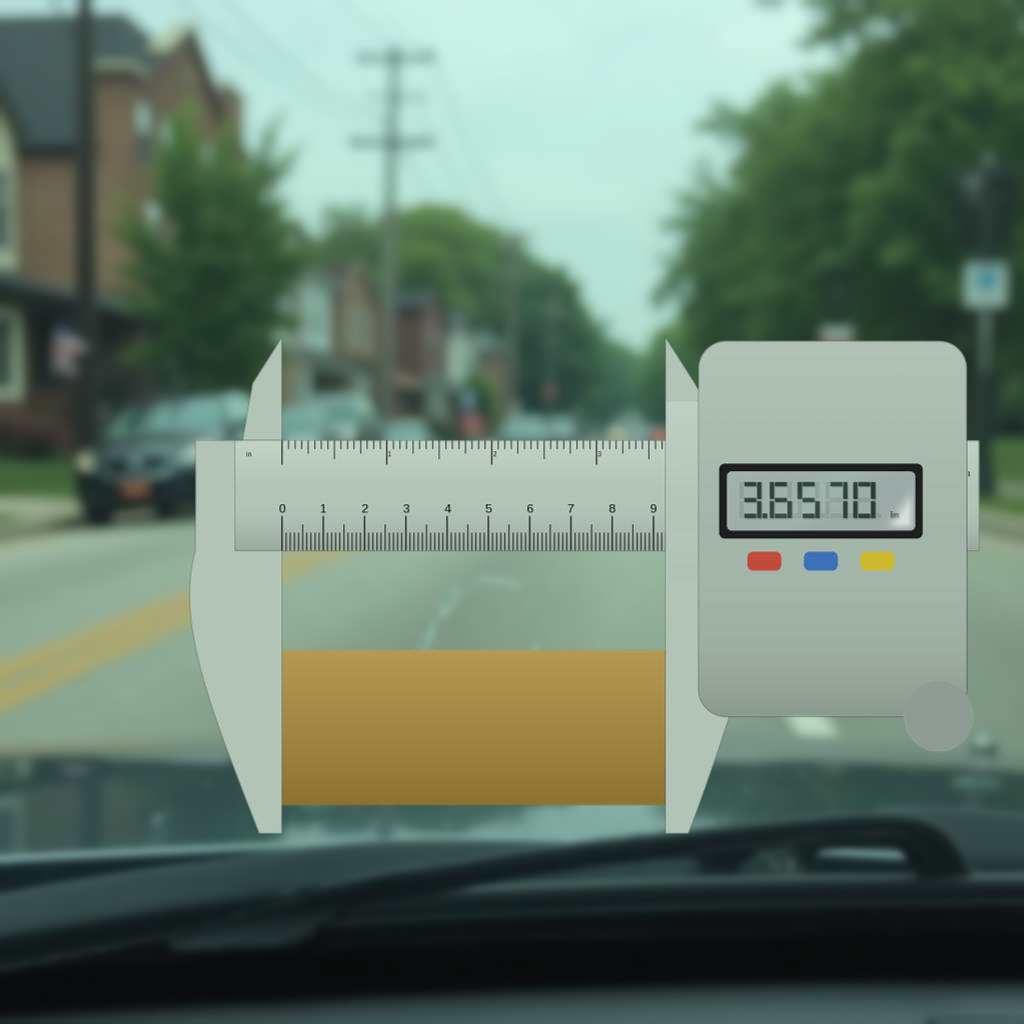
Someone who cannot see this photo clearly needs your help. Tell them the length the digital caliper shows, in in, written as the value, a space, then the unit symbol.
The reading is 3.6570 in
